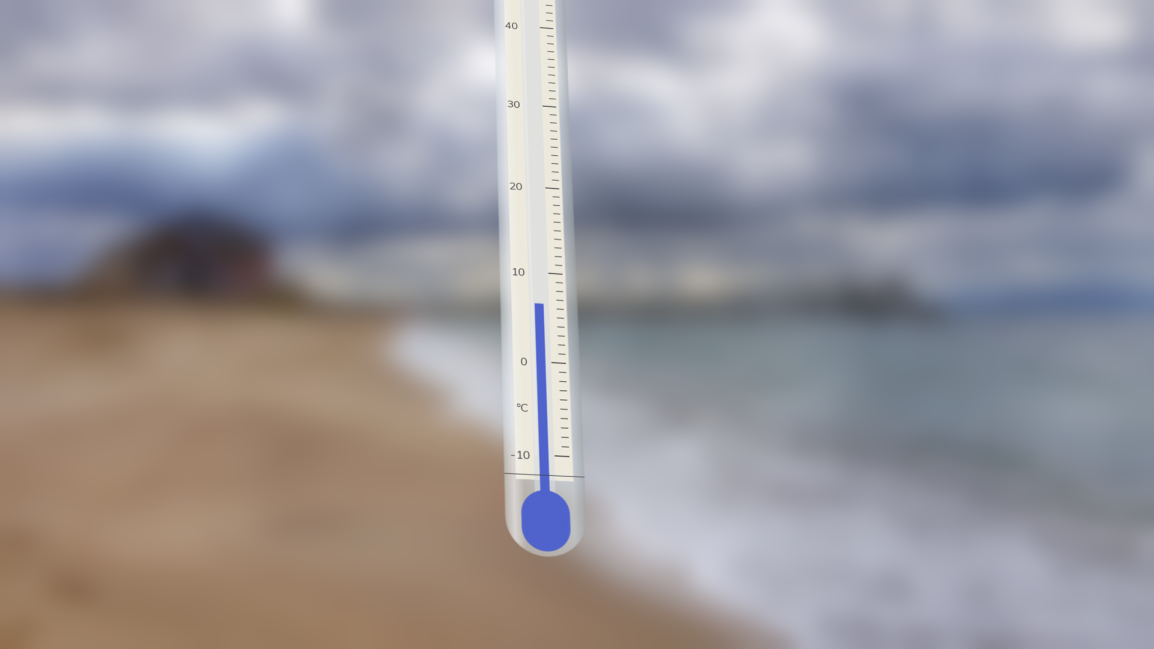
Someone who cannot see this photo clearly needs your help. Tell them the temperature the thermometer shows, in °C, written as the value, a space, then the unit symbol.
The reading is 6.5 °C
